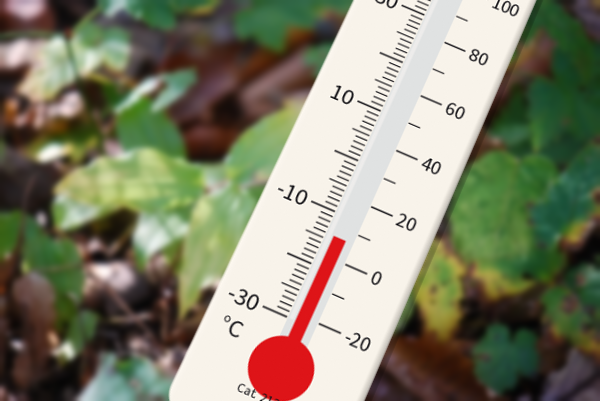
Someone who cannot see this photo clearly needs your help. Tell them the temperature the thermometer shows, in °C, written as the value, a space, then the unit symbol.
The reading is -14 °C
